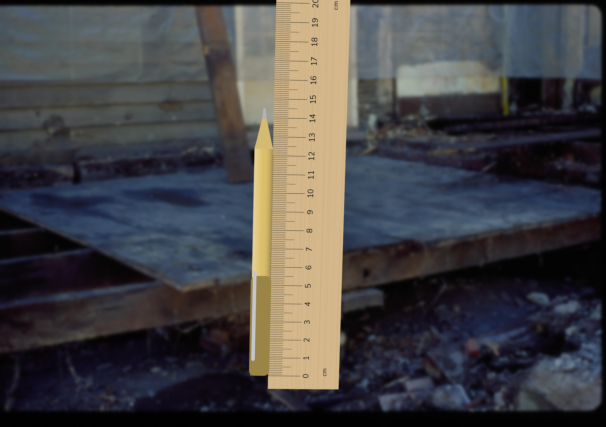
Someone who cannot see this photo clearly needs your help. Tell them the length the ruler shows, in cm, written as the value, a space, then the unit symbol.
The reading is 14.5 cm
